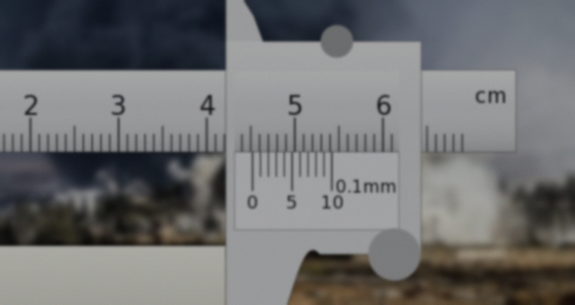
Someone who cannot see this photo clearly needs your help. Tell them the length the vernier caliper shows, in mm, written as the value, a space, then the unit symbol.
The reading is 45.2 mm
